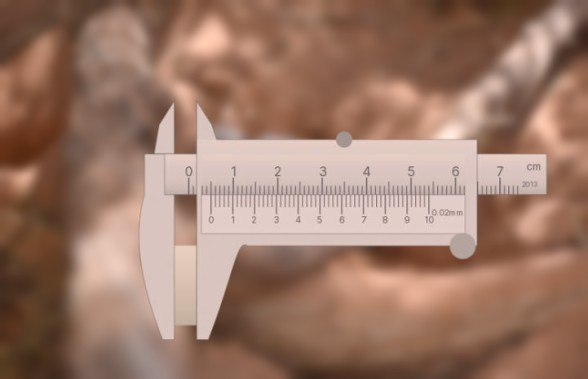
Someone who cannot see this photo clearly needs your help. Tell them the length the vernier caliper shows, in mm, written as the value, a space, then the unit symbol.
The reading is 5.0 mm
